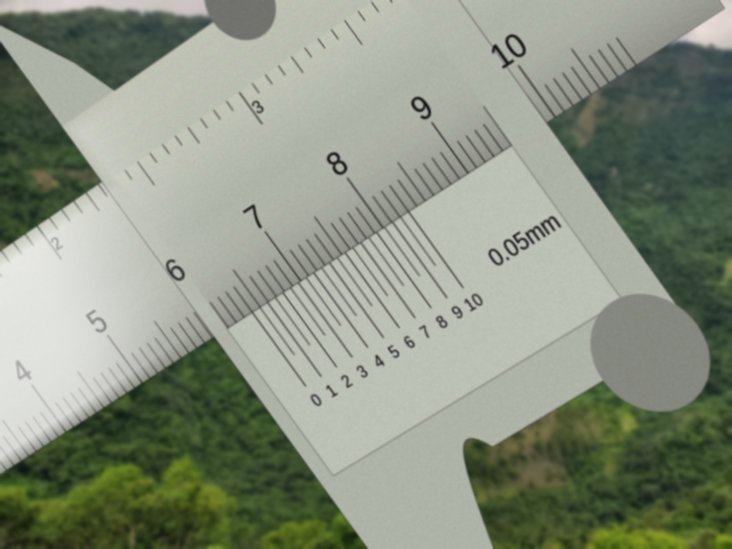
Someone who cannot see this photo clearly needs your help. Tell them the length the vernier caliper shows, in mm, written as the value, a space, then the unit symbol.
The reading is 64.0 mm
